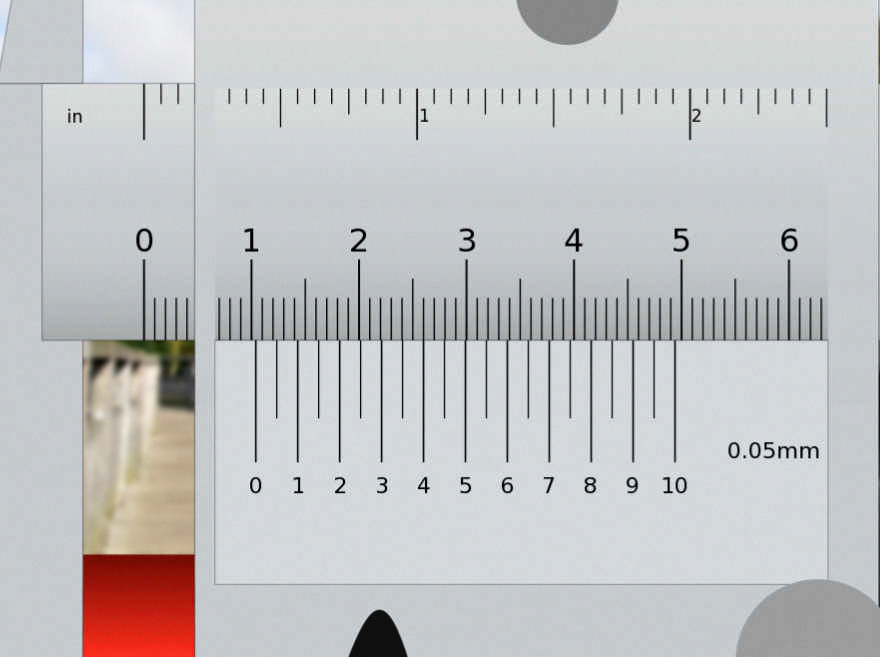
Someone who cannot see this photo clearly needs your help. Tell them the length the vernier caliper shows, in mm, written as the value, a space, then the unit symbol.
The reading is 10.4 mm
